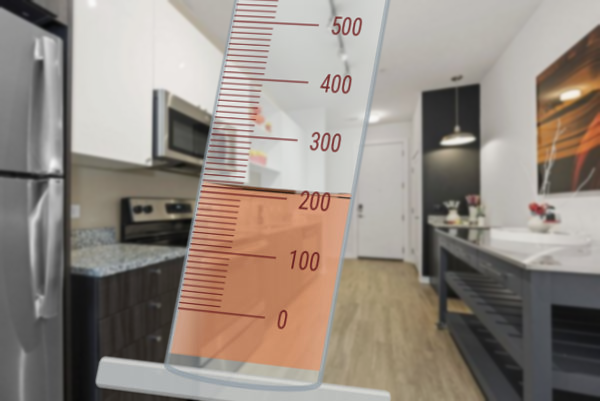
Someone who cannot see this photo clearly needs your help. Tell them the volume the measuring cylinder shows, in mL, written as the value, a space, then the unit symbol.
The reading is 210 mL
